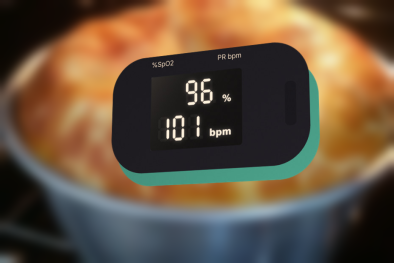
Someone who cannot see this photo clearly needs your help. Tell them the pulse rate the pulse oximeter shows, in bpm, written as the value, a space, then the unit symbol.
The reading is 101 bpm
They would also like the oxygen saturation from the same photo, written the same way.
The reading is 96 %
